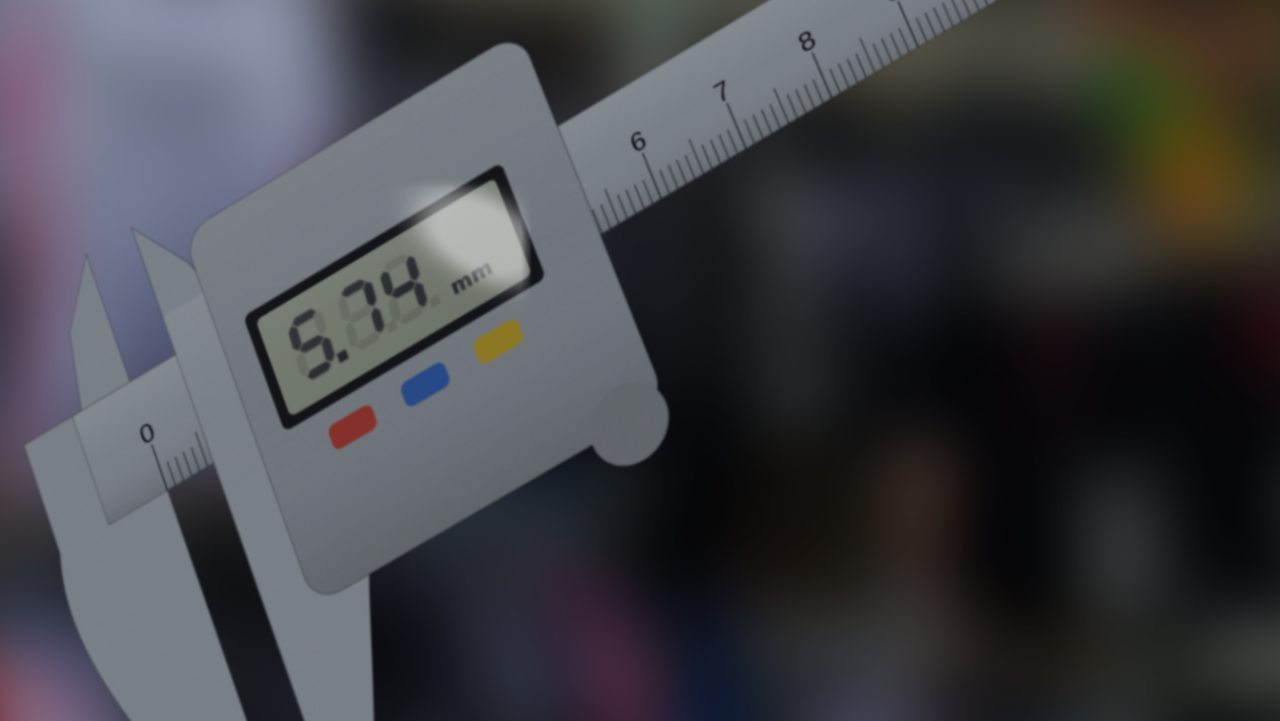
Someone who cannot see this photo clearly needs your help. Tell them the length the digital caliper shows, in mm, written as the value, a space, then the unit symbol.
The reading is 5.74 mm
